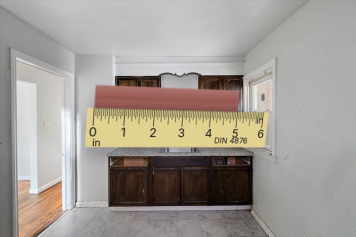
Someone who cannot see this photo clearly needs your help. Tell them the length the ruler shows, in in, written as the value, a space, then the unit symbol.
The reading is 5 in
